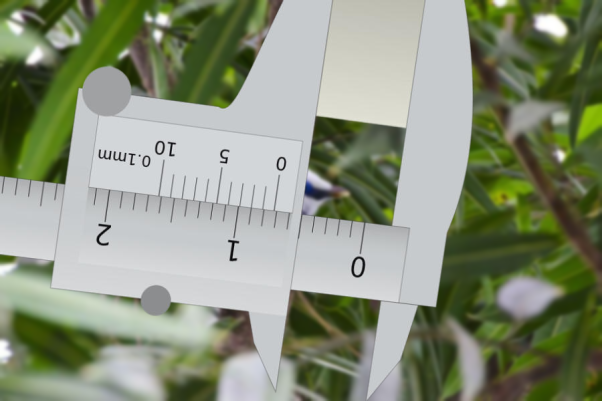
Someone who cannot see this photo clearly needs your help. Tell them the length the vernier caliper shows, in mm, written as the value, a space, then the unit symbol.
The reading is 7.2 mm
